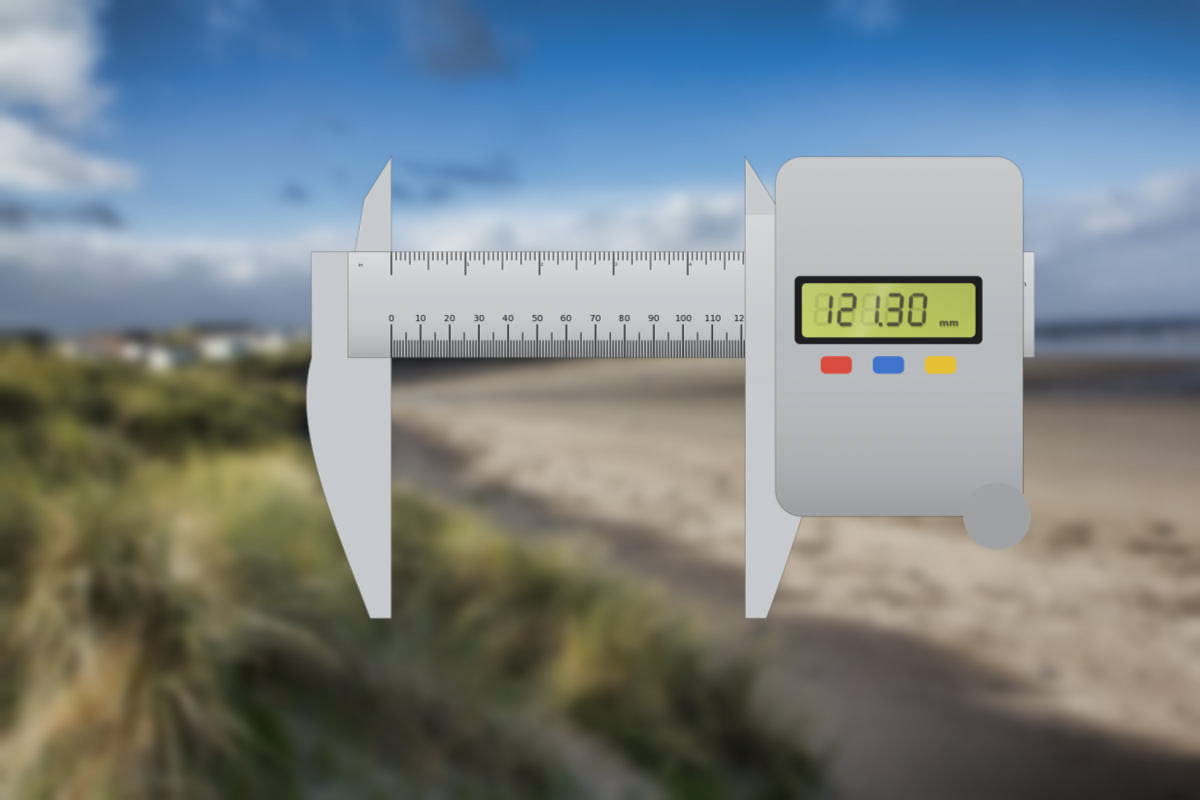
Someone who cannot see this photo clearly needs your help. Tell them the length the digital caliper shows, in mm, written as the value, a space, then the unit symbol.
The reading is 121.30 mm
